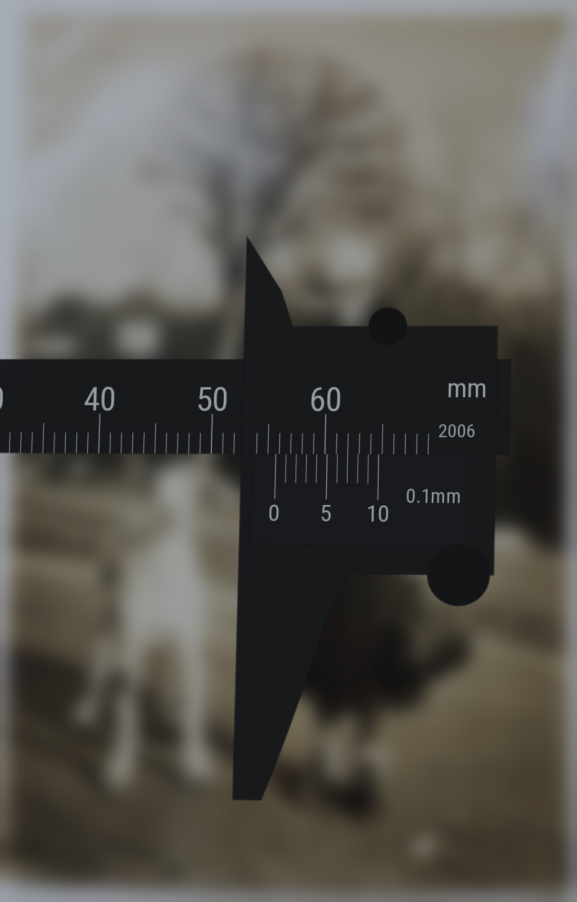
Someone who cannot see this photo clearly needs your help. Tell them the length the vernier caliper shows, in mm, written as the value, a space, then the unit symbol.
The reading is 55.7 mm
